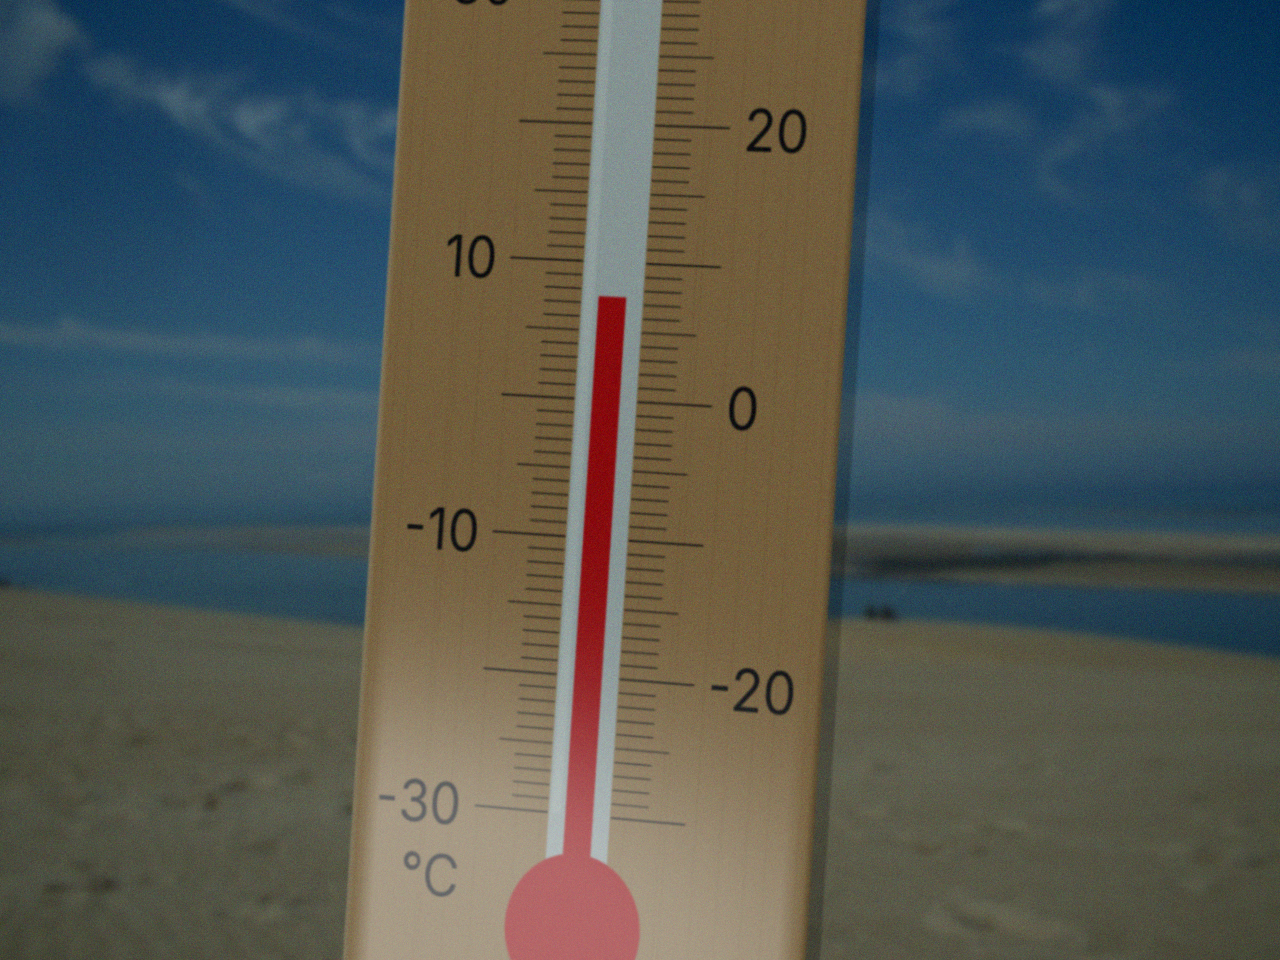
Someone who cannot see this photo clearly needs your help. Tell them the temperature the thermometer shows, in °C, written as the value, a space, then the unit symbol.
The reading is 7.5 °C
